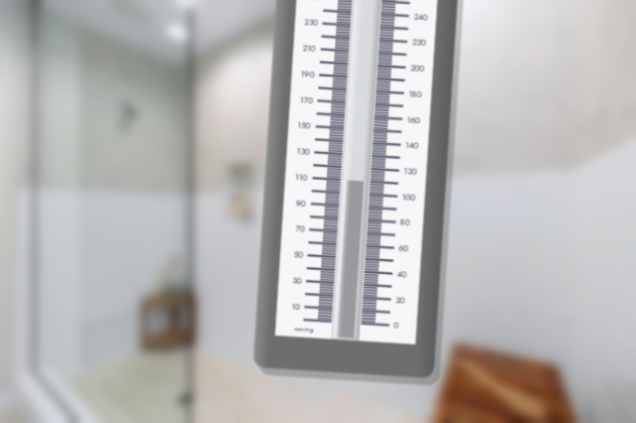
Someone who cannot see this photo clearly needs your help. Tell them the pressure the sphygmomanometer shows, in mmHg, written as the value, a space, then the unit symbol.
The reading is 110 mmHg
